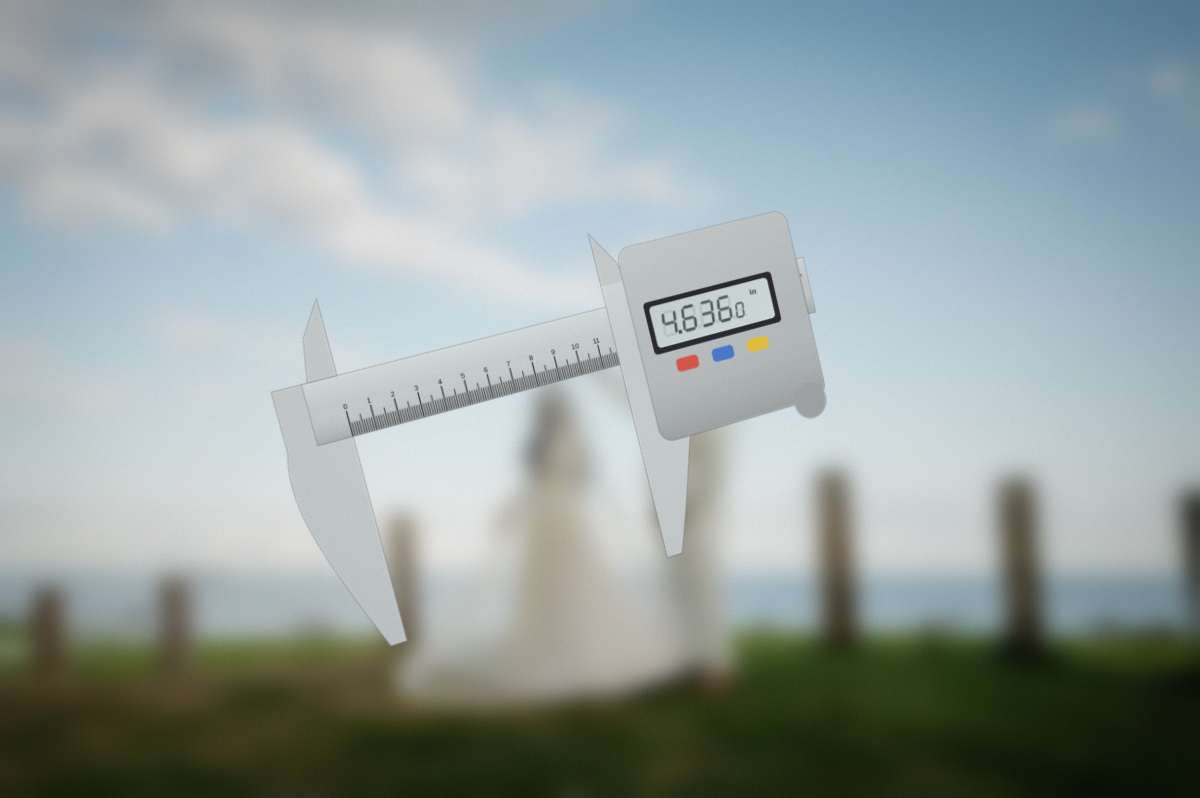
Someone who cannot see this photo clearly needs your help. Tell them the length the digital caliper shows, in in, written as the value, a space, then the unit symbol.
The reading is 4.6360 in
